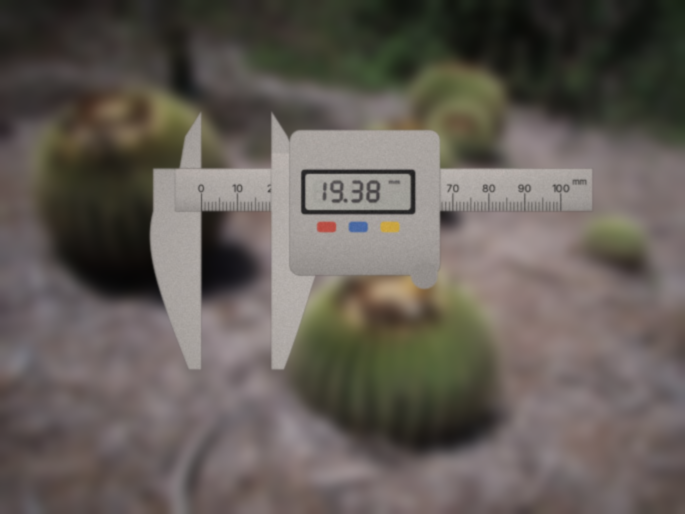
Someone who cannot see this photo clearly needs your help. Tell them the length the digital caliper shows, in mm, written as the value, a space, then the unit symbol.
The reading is 19.38 mm
